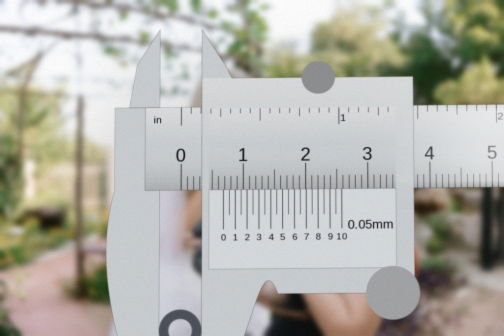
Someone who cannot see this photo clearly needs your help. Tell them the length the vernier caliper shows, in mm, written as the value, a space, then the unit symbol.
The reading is 6.8 mm
